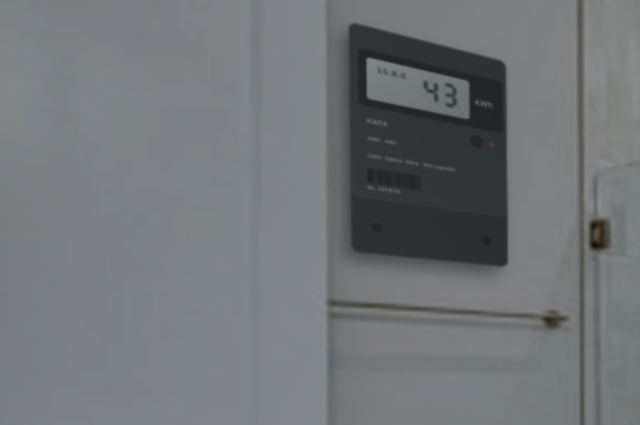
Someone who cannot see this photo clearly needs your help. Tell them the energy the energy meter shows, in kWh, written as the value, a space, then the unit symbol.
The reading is 43 kWh
